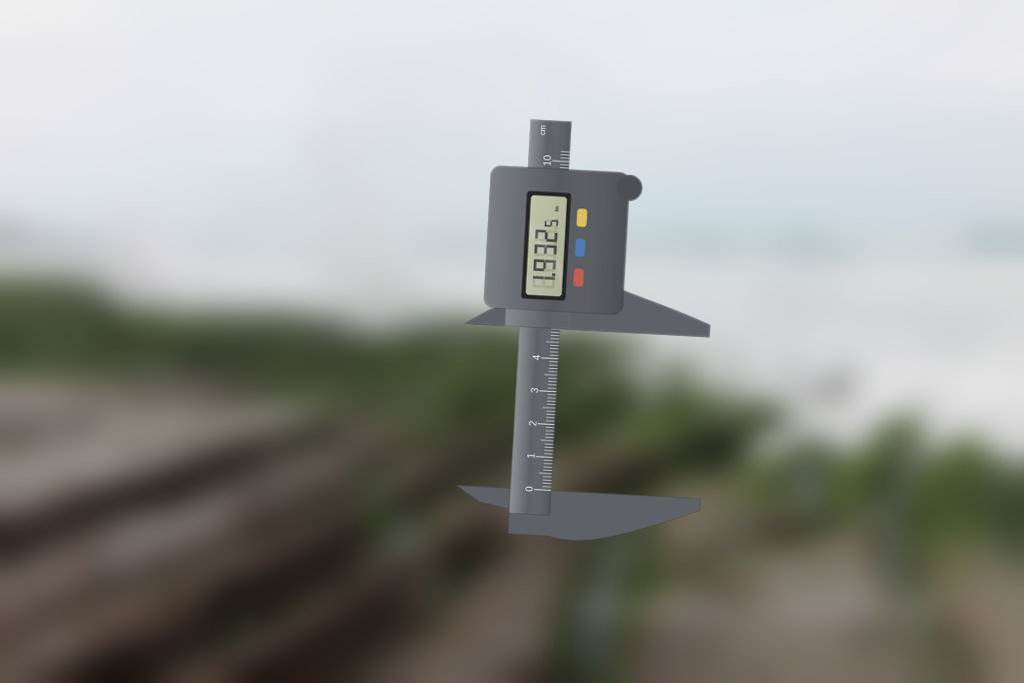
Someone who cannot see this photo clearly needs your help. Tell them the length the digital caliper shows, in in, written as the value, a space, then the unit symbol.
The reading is 1.9325 in
